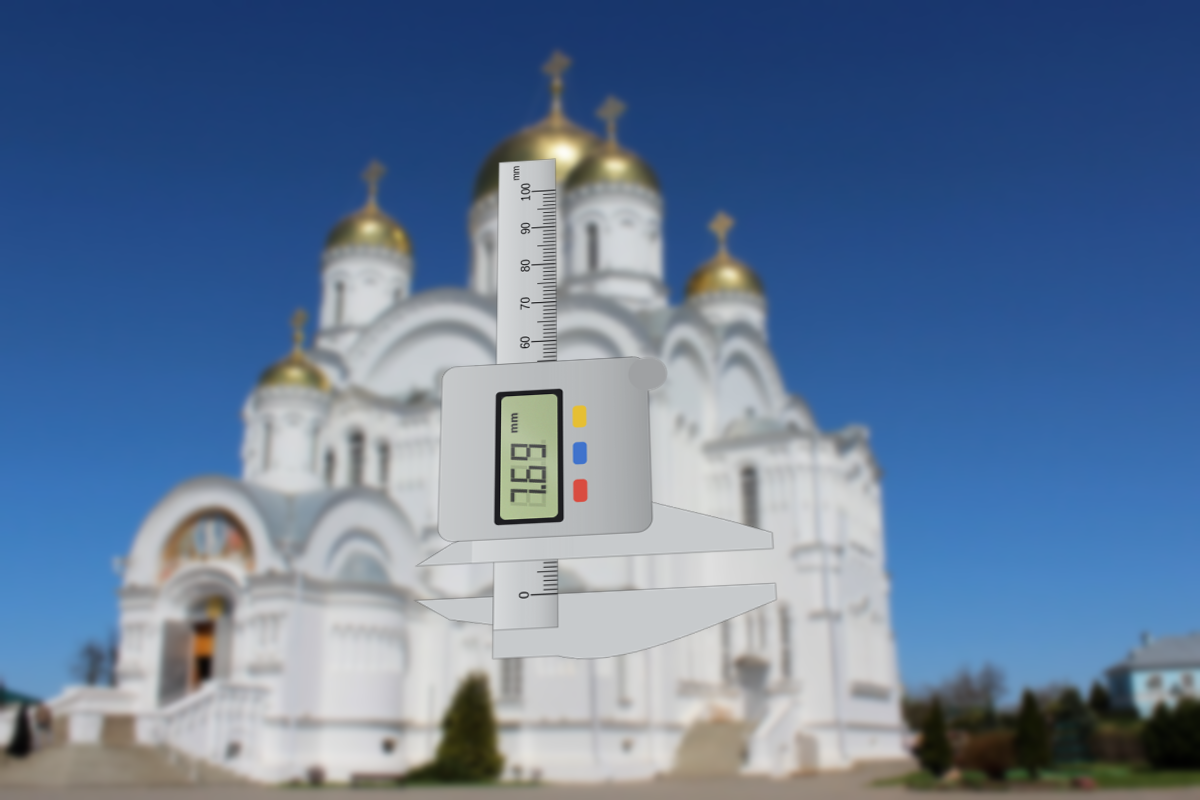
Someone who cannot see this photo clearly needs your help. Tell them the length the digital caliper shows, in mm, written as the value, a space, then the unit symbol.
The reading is 7.69 mm
